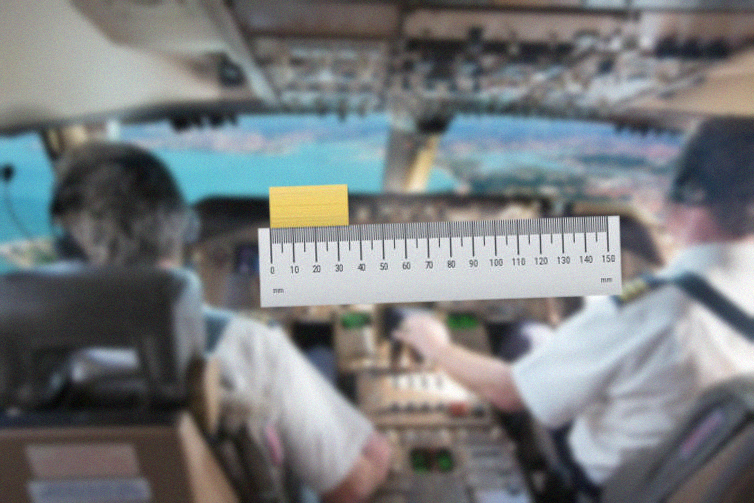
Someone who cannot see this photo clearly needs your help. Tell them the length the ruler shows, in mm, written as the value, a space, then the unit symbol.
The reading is 35 mm
